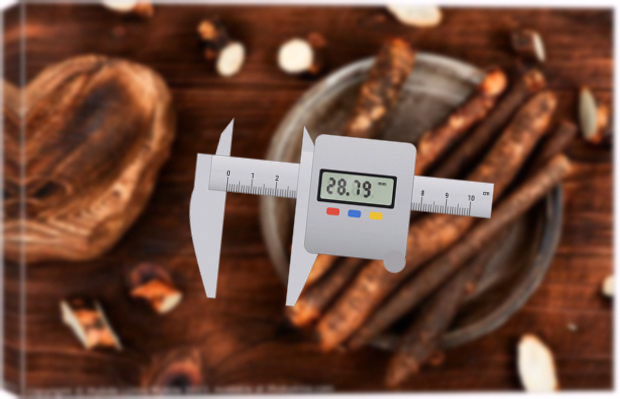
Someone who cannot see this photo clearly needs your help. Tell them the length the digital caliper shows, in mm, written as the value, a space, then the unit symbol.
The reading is 28.79 mm
